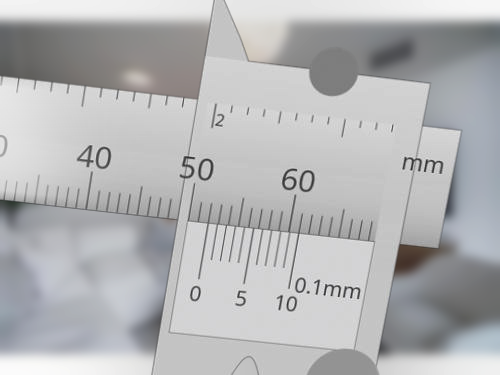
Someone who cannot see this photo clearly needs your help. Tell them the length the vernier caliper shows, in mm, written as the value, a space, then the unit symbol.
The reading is 52.0 mm
